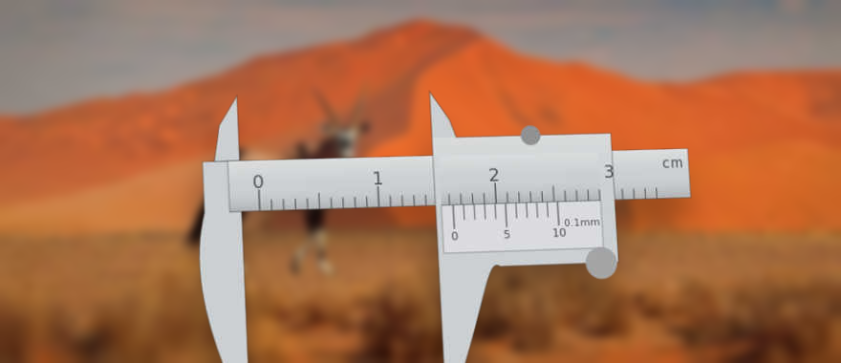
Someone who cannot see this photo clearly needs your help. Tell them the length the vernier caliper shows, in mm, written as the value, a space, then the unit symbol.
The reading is 16.3 mm
